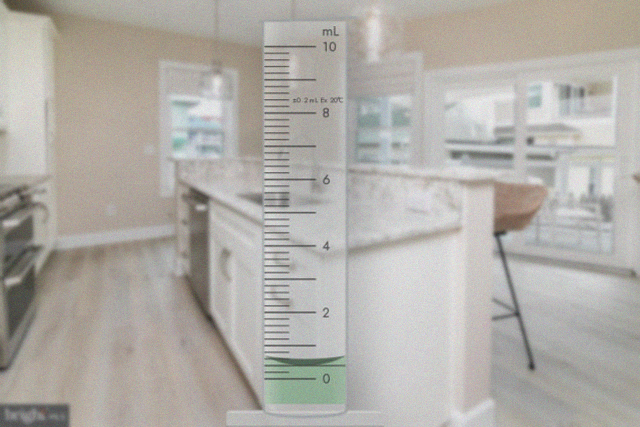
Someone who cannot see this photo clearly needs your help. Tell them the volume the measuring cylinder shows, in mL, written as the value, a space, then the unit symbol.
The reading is 0.4 mL
